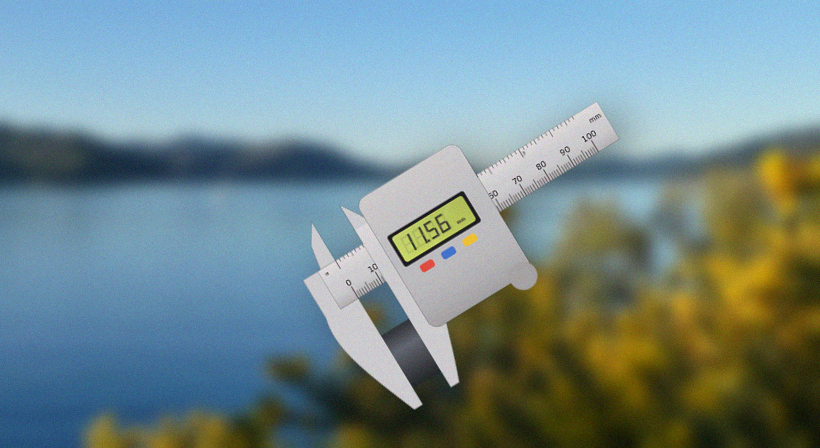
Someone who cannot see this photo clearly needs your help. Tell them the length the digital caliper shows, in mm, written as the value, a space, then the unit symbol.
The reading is 11.56 mm
